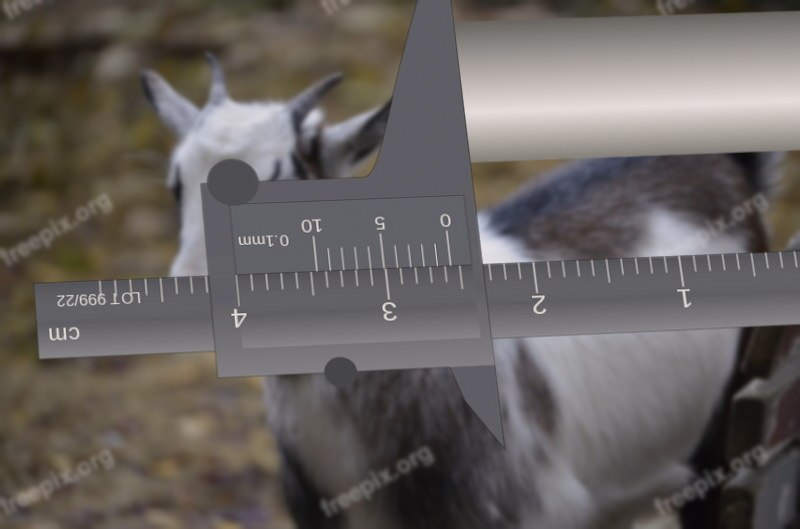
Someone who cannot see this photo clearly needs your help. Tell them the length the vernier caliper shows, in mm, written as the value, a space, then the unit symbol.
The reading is 25.6 mm
